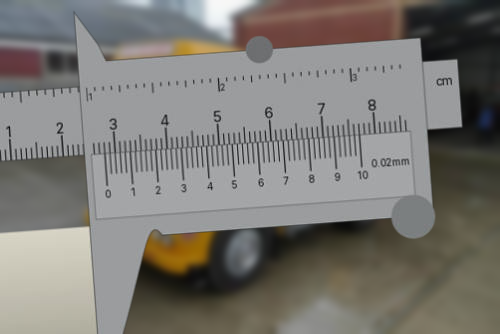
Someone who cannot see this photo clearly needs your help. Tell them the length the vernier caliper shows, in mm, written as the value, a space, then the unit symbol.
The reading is 28.0 mm
